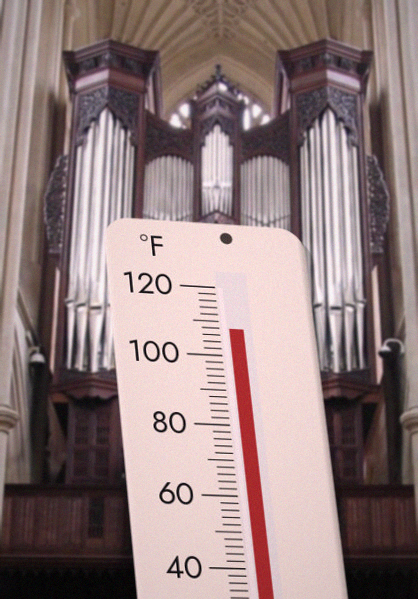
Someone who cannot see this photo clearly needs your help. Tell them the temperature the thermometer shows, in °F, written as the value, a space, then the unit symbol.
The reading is 108 °F
